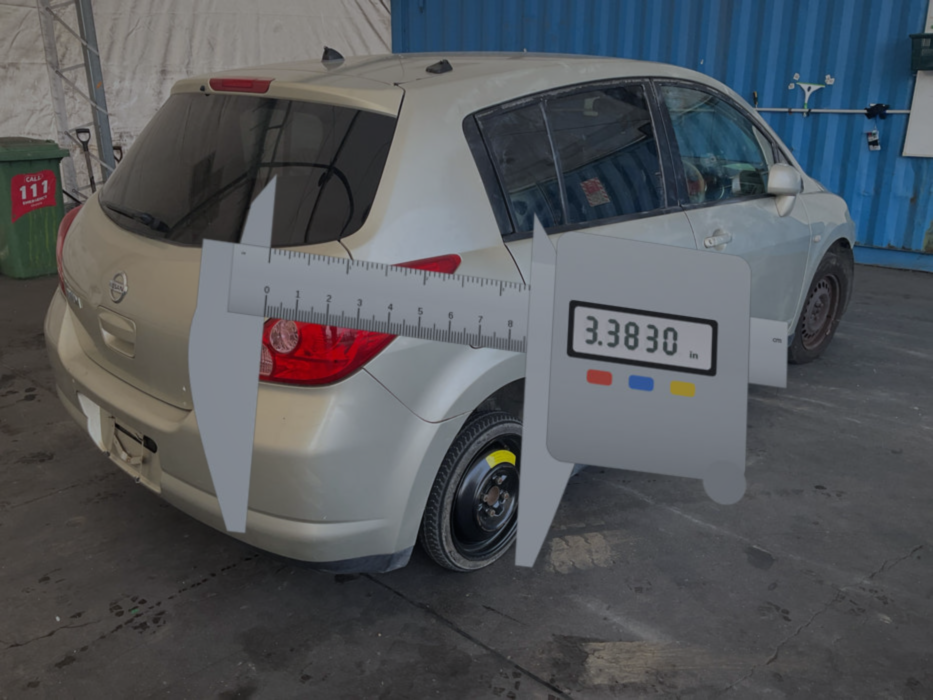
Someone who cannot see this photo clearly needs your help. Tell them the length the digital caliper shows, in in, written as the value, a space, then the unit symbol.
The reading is 3.3830 in
